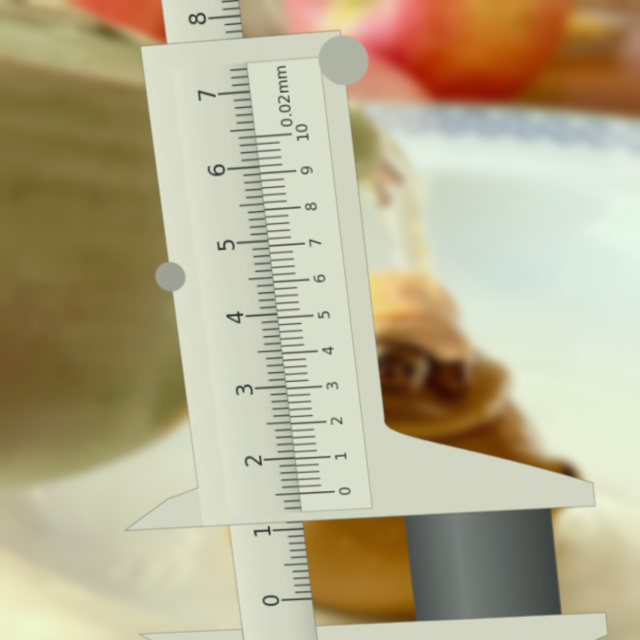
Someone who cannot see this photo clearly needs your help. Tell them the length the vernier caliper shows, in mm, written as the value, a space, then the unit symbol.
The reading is 15.0 mm
